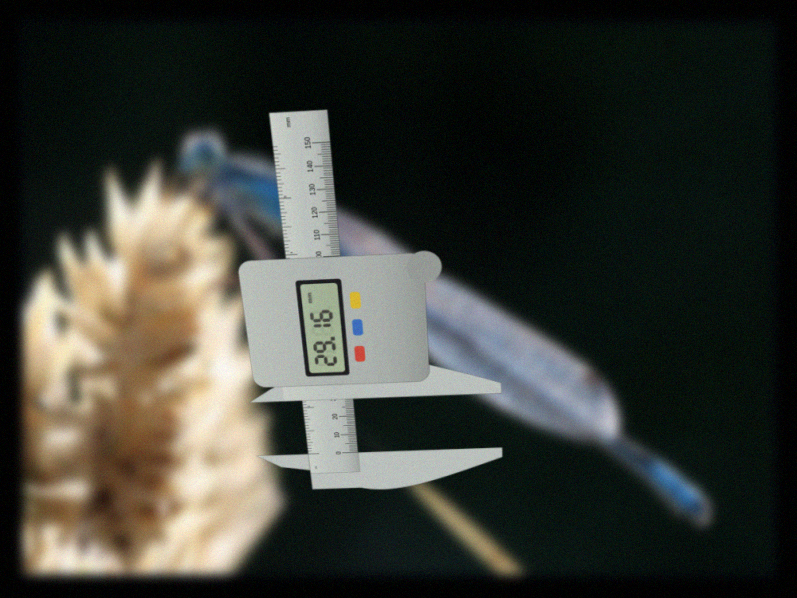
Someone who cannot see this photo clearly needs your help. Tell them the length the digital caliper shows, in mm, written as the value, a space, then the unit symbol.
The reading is 29.16 mm
